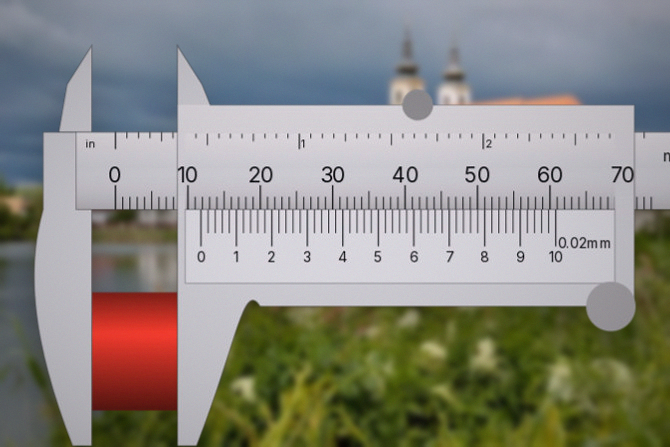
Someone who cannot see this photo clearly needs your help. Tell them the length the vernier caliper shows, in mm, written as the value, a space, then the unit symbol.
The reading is 11.8 mm
